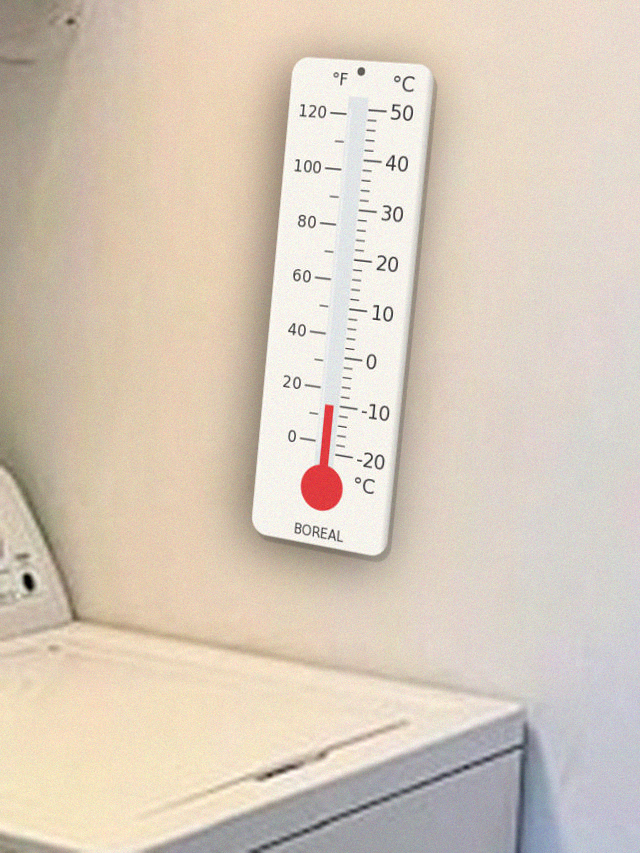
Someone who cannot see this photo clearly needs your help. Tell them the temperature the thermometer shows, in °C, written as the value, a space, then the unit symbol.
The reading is -10 °C
